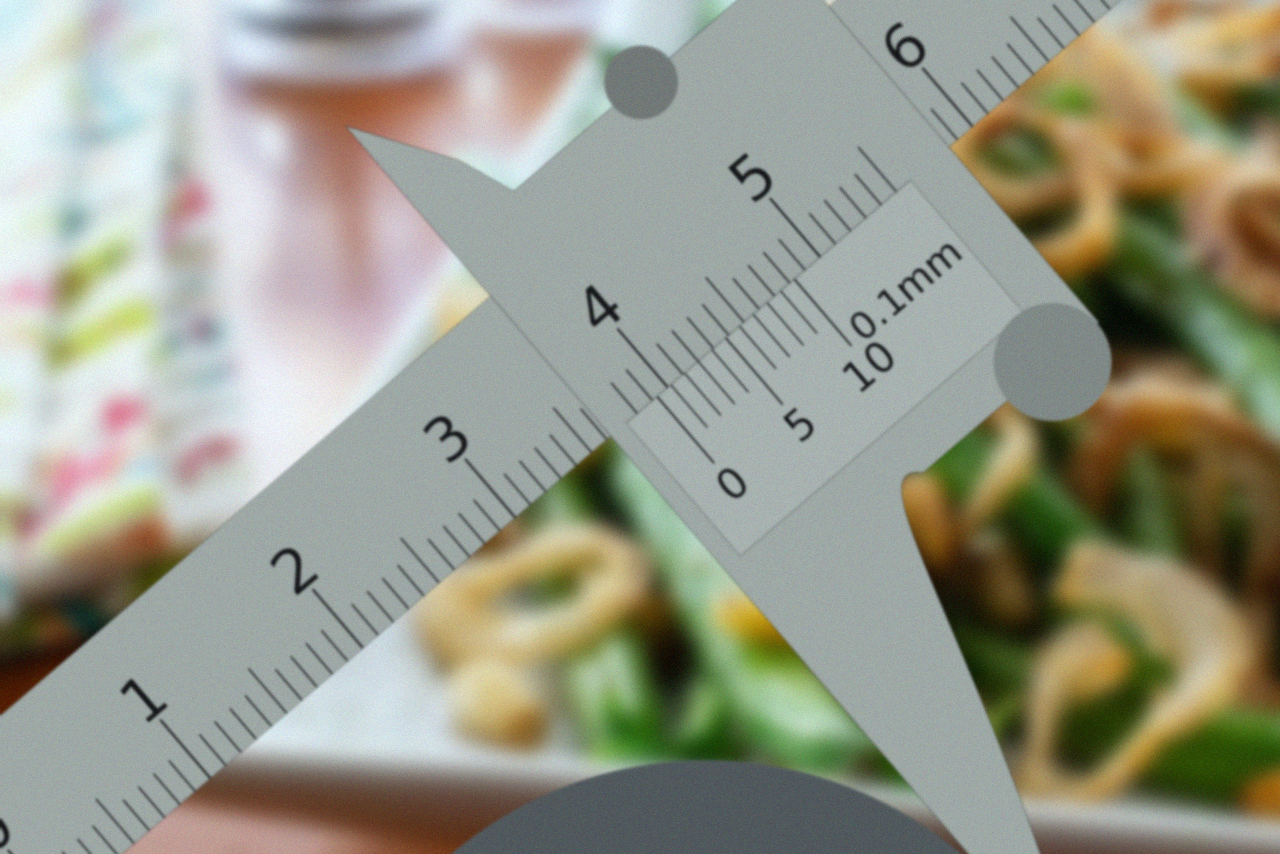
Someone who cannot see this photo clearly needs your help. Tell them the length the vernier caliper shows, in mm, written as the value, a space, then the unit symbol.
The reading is 39.3 mm
